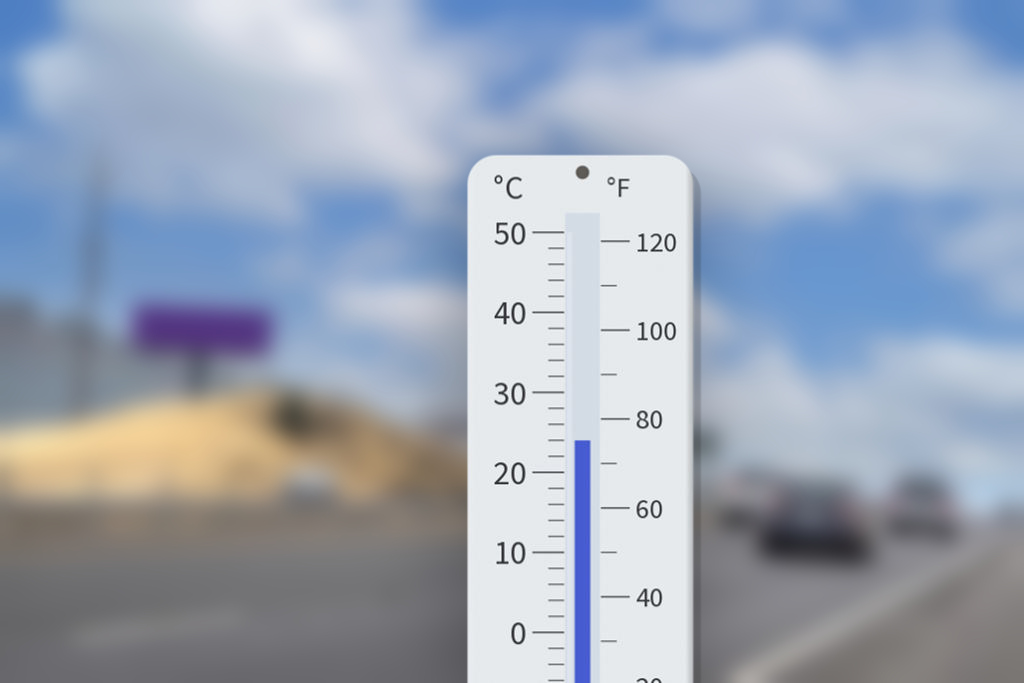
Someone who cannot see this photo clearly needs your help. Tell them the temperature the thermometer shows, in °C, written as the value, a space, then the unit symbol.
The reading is 24 °C
